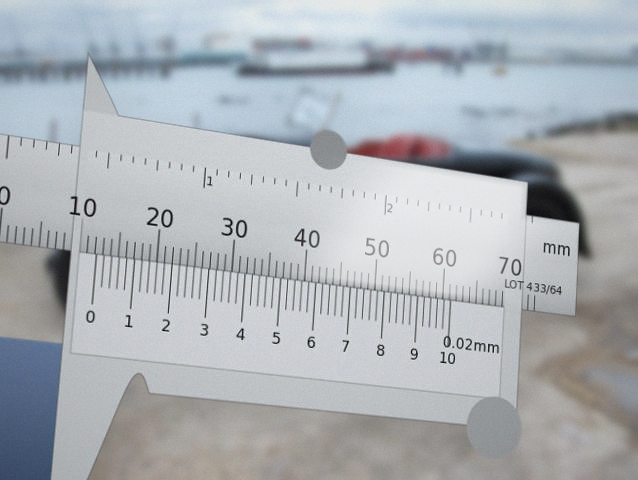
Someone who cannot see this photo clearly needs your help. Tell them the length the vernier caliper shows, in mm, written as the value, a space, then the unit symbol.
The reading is 12.2 mm
